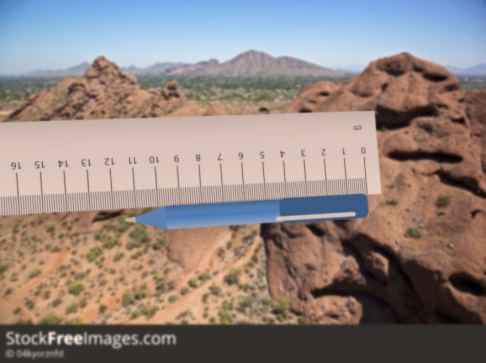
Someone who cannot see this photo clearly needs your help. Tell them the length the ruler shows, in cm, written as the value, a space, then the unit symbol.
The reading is 11.5 cm
